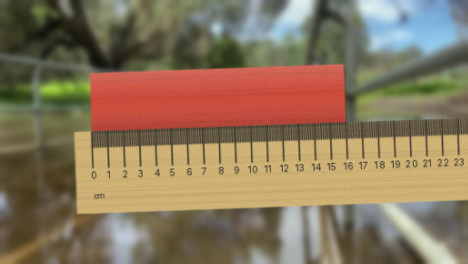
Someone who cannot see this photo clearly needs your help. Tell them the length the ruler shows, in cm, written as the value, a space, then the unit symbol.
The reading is 16 cm
